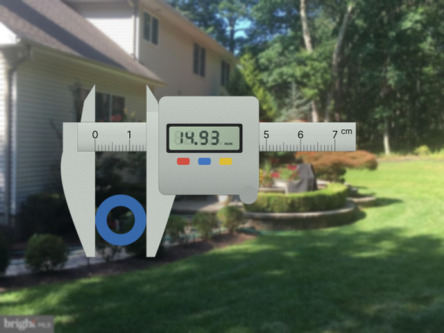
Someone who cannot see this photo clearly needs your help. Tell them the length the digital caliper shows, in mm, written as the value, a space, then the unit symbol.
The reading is 14.93 mm
